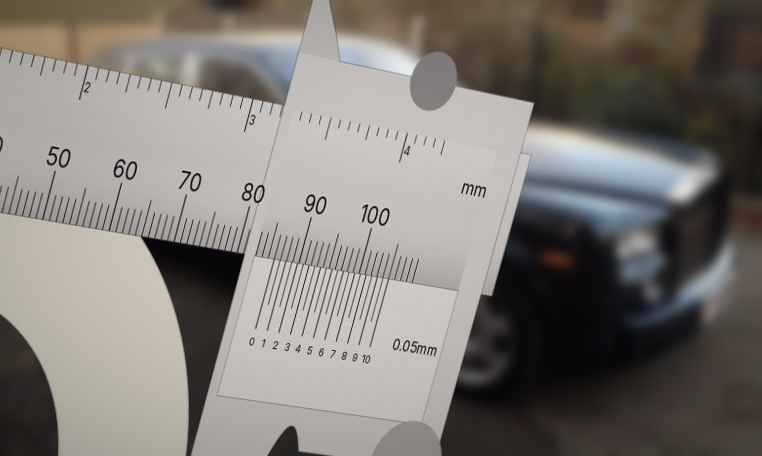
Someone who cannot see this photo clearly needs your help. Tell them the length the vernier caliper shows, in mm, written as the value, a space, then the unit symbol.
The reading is 86.0 mm
